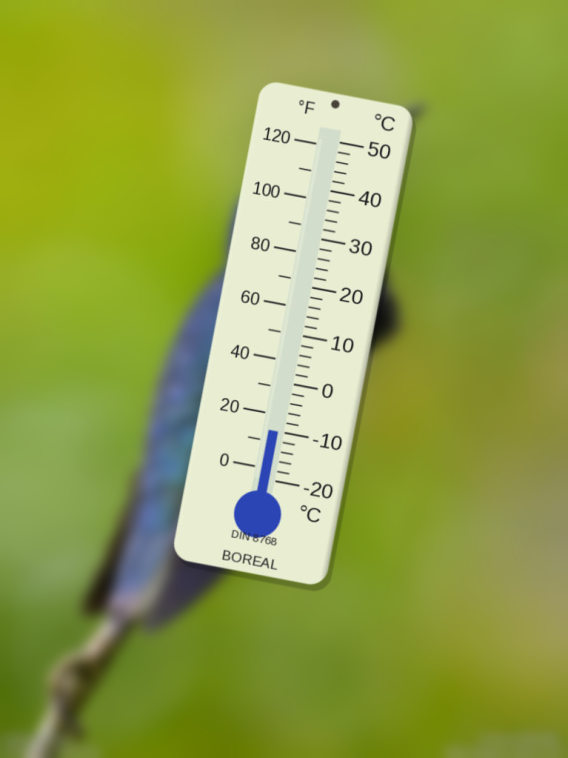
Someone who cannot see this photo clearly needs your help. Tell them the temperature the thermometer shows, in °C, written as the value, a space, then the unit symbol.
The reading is -10 °C
